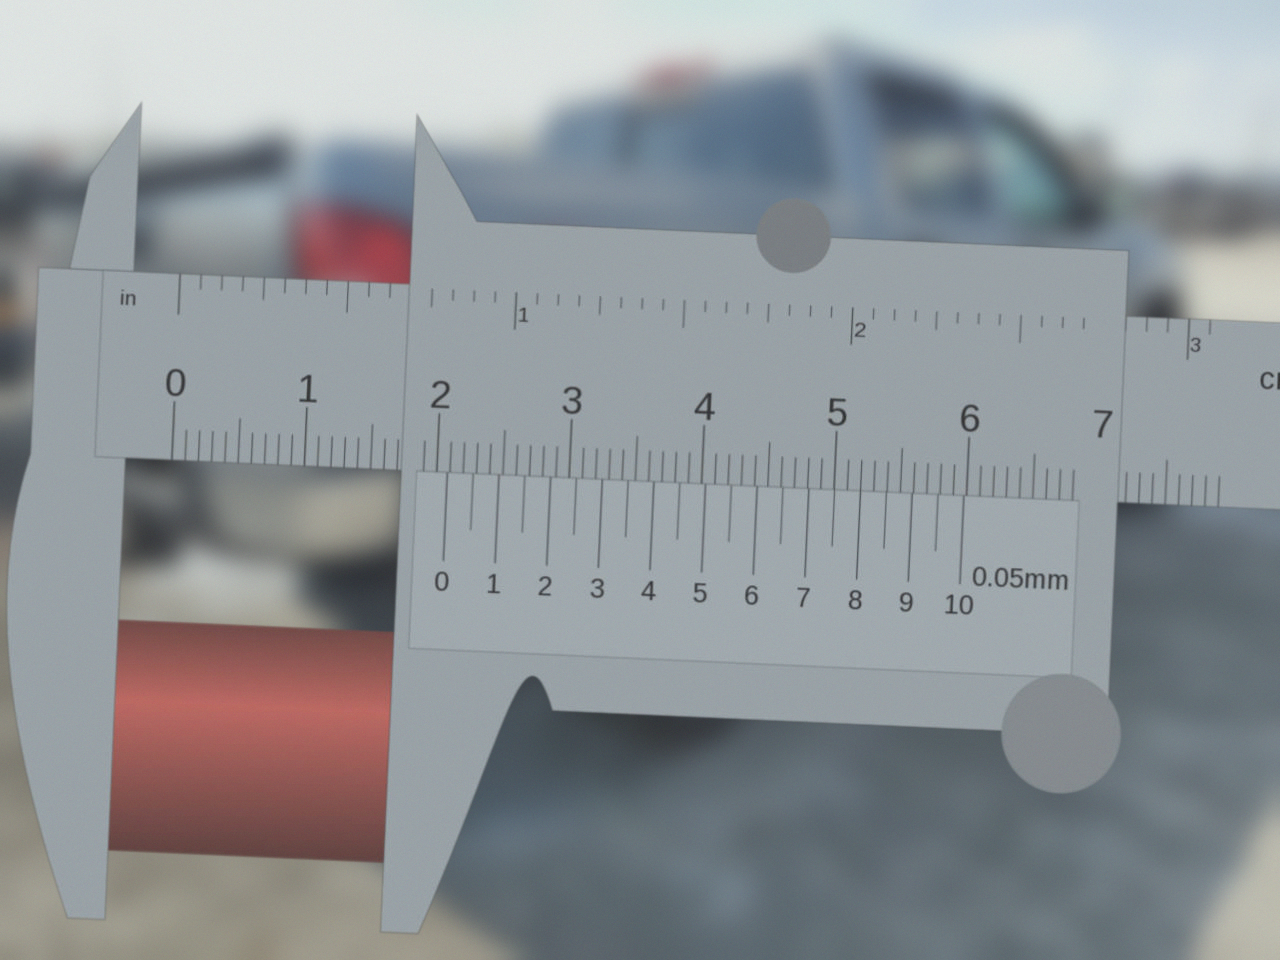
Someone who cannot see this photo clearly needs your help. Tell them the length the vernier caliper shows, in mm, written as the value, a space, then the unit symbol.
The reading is 20.8 mm
